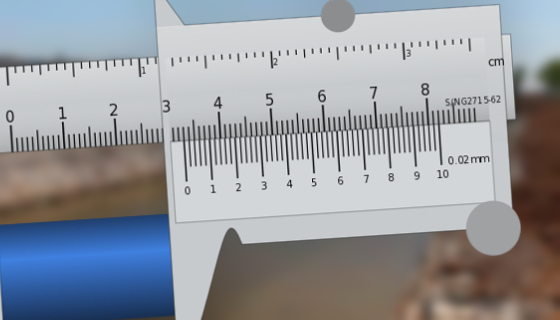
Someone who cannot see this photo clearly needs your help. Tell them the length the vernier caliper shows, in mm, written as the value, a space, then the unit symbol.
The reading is 33.0 mm
